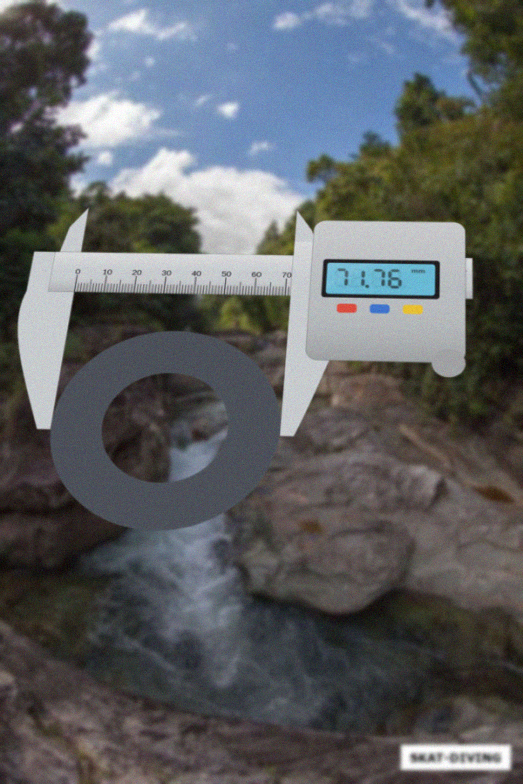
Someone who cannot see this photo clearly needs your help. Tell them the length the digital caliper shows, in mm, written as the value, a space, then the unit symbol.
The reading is 71.76 mm
